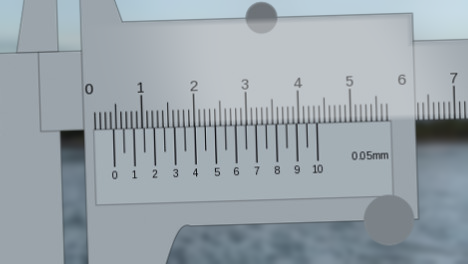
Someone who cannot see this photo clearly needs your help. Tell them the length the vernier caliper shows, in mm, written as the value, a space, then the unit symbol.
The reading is 4.5 mm
